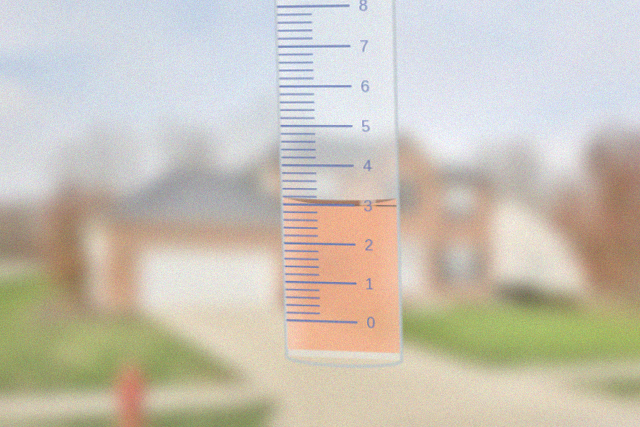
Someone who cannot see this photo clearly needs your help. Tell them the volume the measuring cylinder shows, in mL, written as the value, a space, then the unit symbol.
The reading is 3 mL
